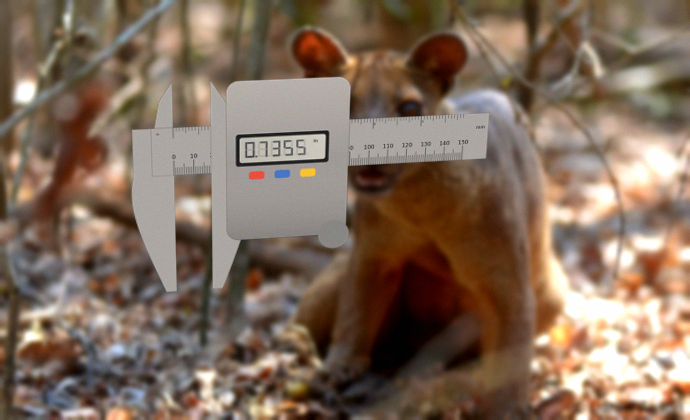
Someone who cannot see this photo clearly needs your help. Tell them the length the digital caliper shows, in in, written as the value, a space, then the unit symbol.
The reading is 0.7355 in
